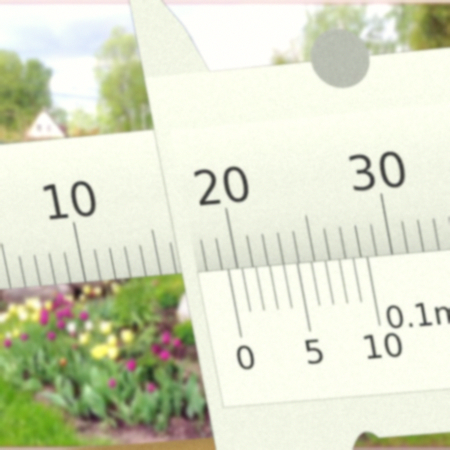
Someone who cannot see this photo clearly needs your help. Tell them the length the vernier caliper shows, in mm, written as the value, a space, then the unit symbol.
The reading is 19.4 mm
